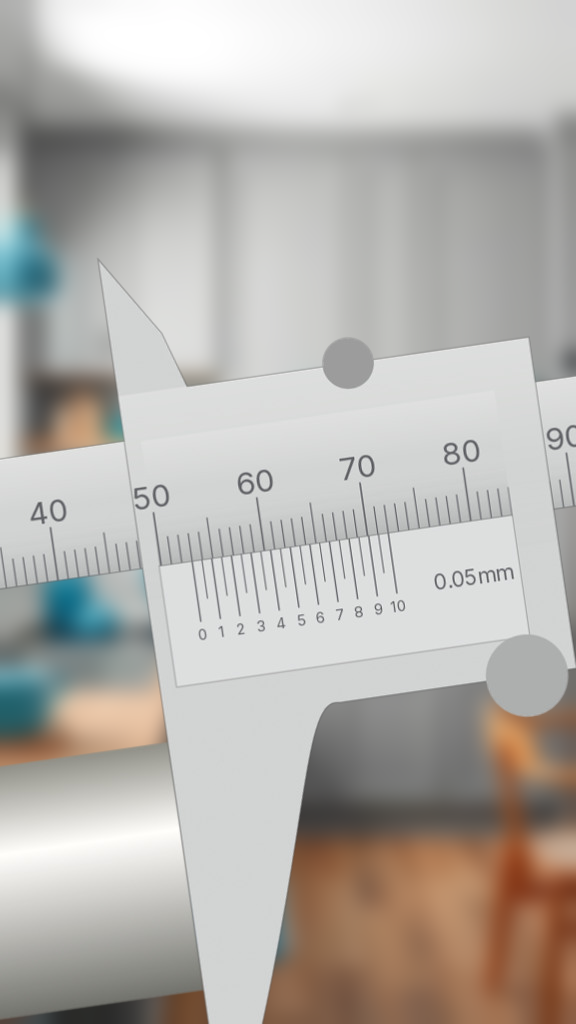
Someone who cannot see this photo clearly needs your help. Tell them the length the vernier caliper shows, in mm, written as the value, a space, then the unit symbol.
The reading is 53.0 mm
